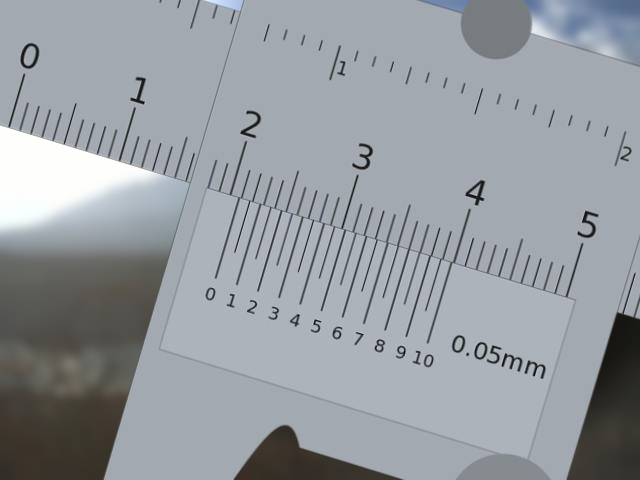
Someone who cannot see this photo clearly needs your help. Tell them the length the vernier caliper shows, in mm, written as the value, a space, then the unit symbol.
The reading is 20.8 mm
